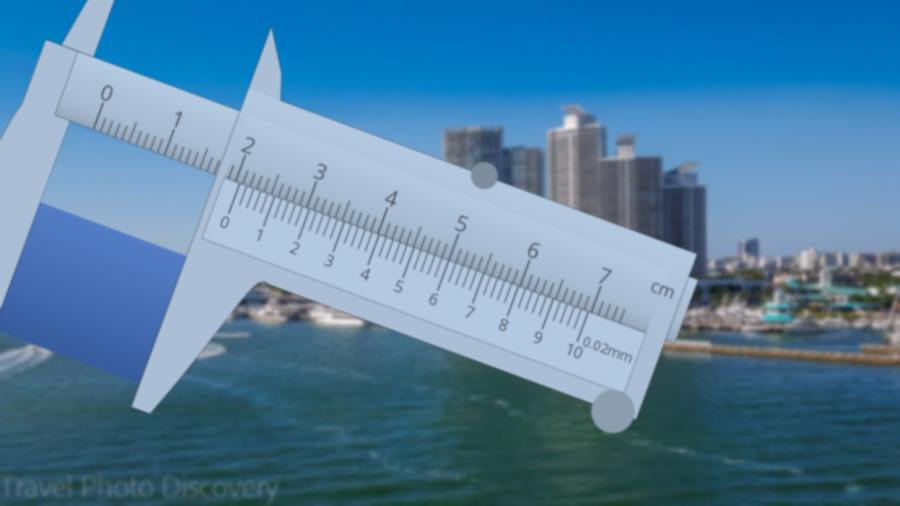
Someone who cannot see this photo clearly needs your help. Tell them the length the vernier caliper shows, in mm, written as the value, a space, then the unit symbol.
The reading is 20.6 mm
